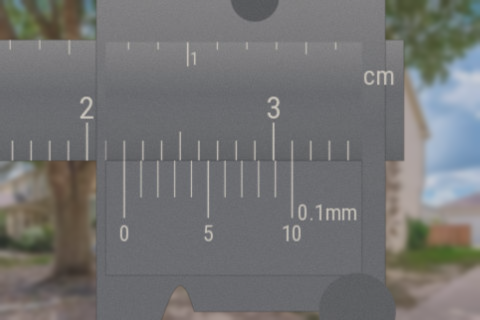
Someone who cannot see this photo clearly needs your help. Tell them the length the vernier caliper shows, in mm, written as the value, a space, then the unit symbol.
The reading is 22.0 mm
